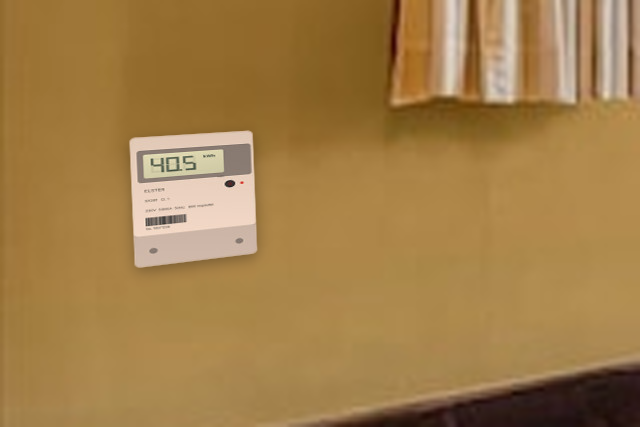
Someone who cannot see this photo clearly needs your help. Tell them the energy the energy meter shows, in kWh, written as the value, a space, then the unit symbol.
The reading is 40.5 kWh
